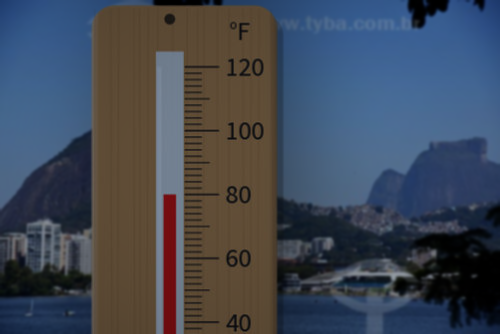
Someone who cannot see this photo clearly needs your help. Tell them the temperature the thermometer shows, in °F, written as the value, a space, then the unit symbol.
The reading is 80 °F
